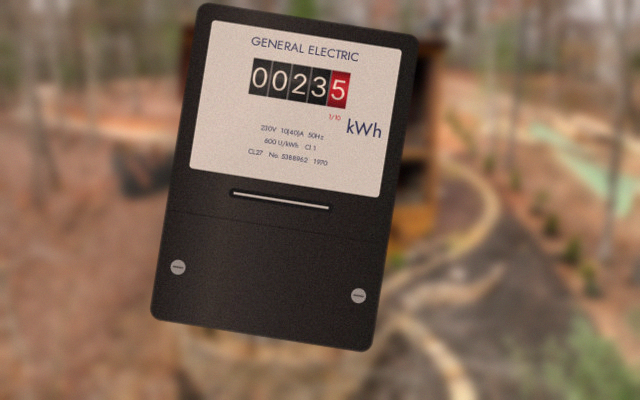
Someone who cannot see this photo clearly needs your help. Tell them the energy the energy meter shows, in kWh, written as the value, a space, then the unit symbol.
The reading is 23.5 kWh
